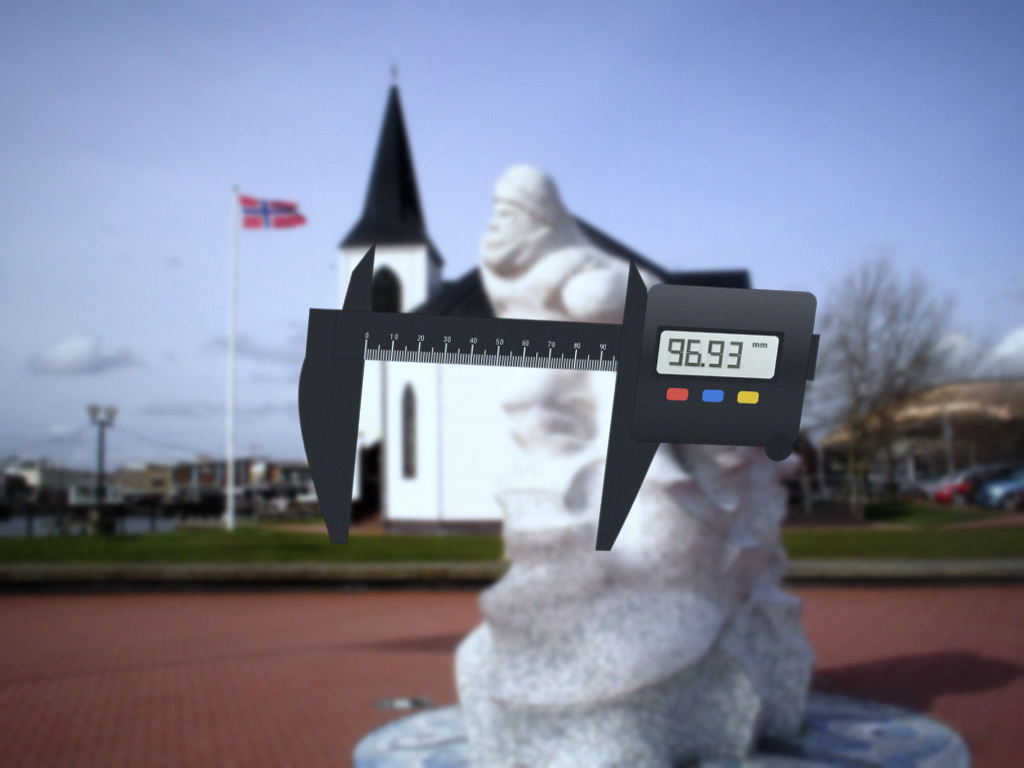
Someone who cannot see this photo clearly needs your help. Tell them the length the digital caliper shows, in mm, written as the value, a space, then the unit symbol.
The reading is 96.93 mm
